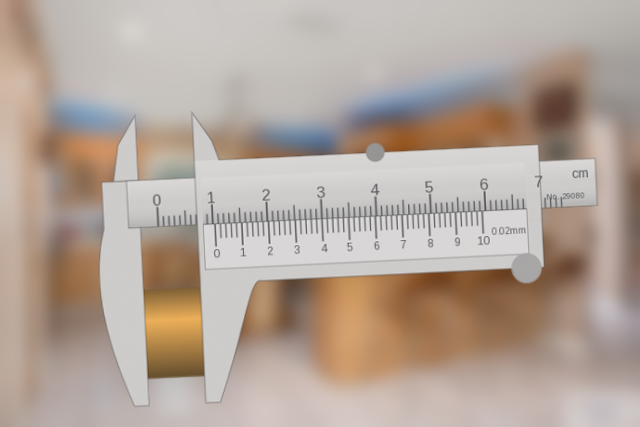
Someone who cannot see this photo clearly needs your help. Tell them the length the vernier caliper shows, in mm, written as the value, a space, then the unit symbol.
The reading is 10.4 mm
